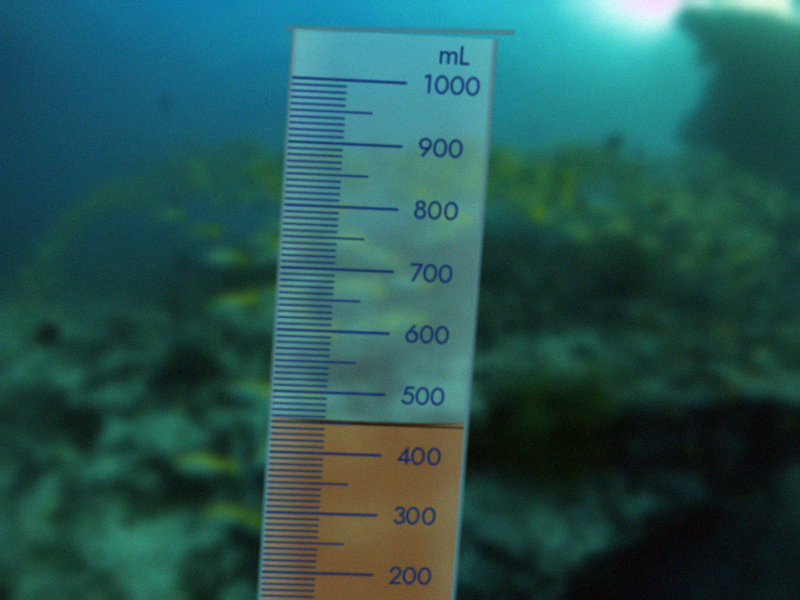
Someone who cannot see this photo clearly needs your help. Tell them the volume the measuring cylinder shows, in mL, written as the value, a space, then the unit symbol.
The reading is 450 mL
